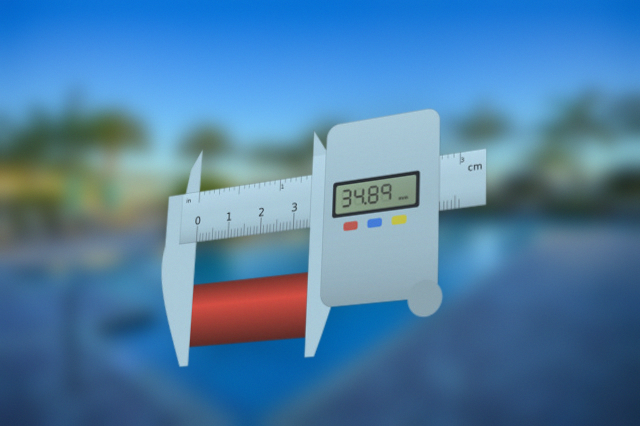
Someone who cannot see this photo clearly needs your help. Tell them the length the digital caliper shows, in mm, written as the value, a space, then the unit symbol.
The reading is 34.89 mm
